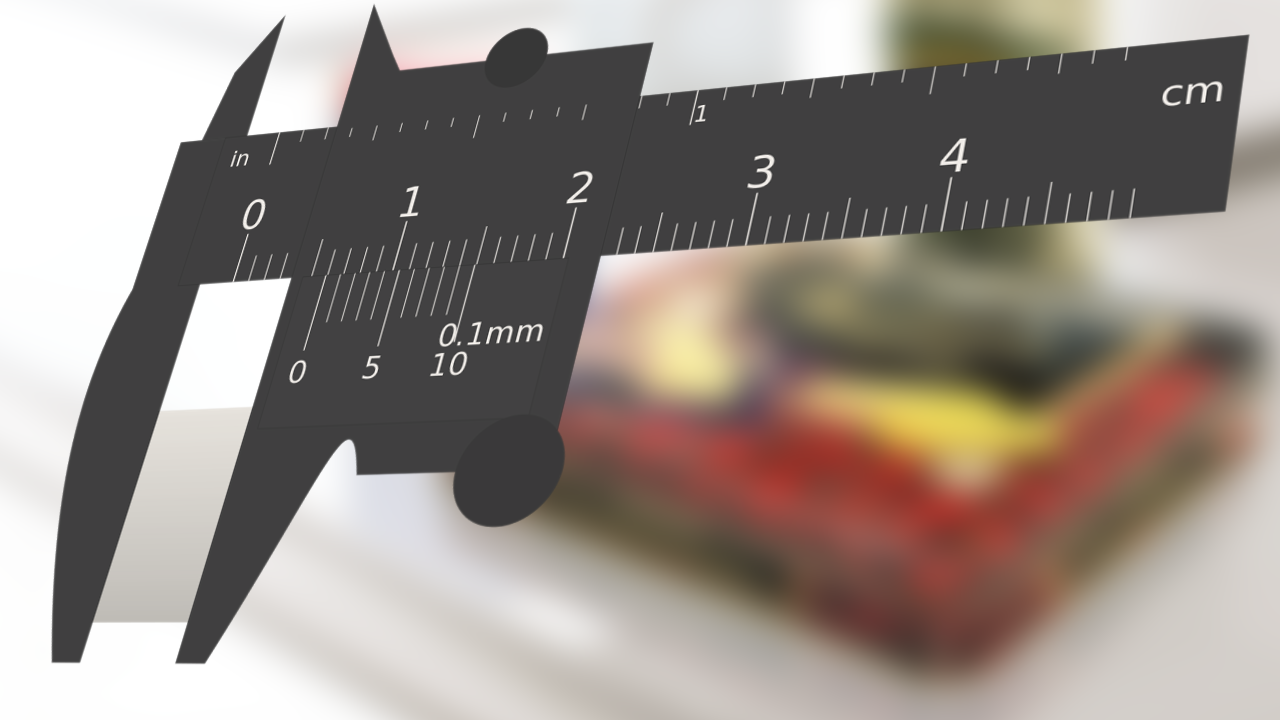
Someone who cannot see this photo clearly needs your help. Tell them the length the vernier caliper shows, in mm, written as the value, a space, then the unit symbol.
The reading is 5.9 mm
